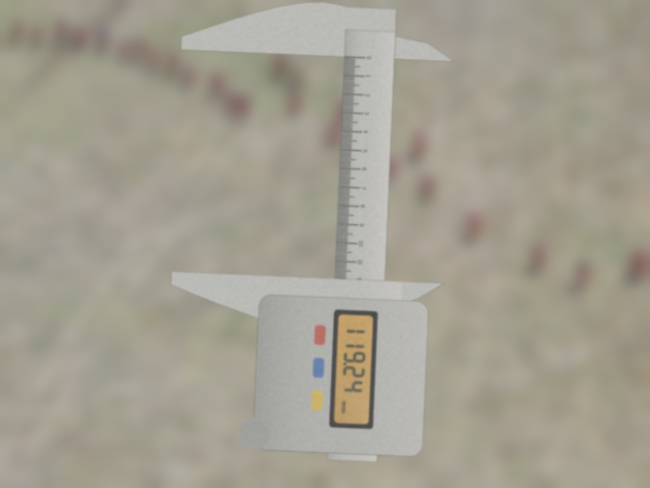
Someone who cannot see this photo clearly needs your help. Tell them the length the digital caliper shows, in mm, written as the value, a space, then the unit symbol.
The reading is 119.24 mm
